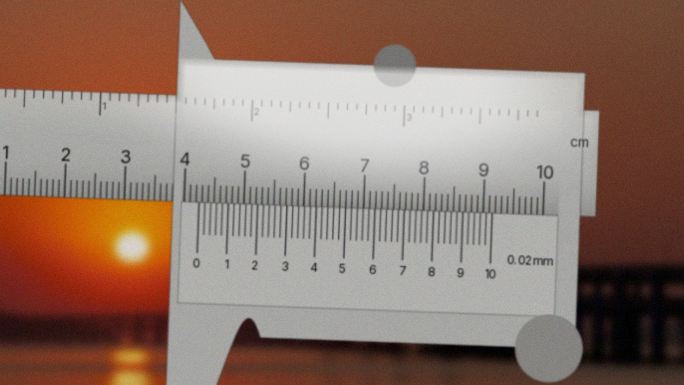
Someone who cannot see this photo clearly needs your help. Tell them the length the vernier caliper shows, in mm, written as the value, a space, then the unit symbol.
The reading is 42.5 mm
